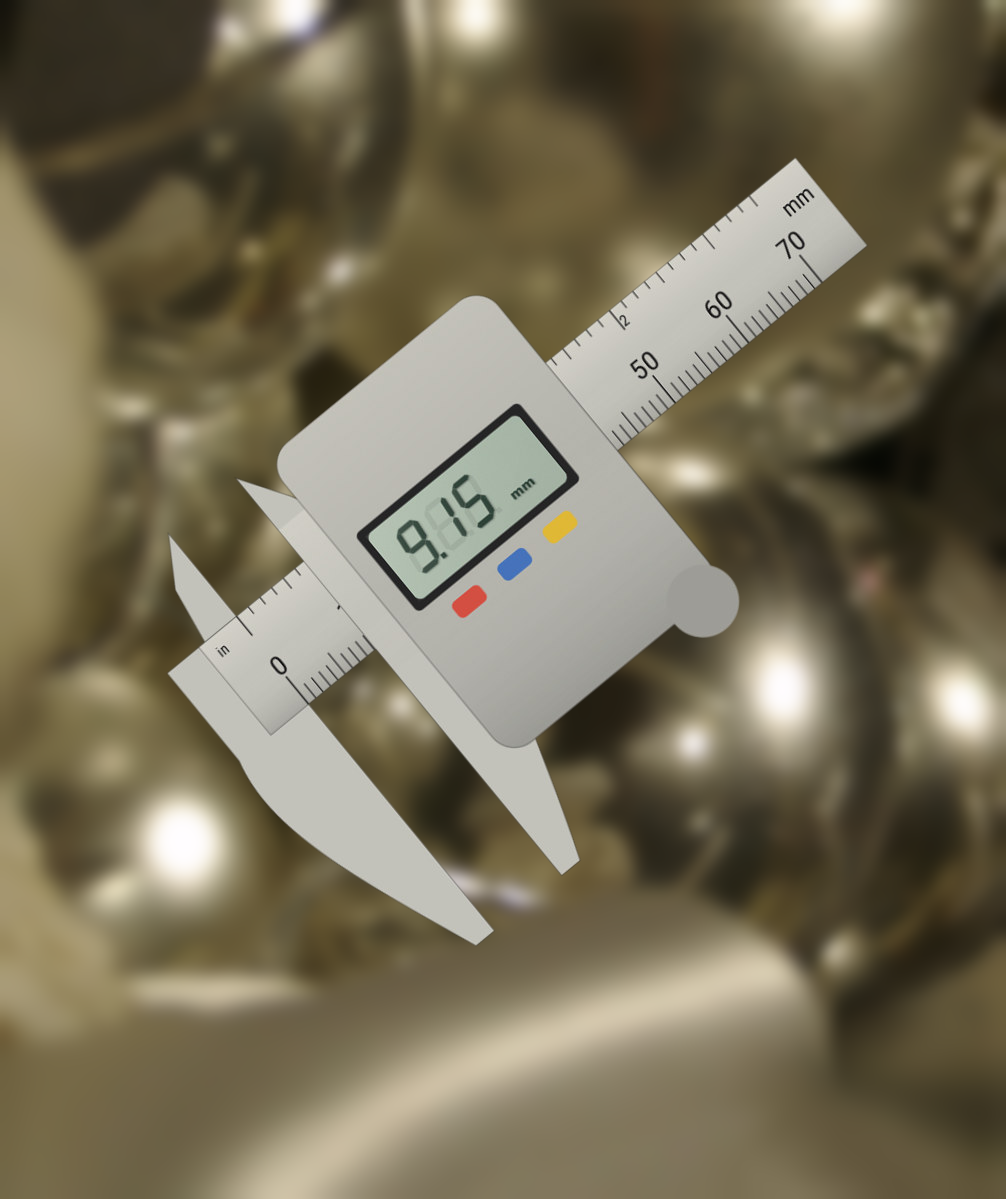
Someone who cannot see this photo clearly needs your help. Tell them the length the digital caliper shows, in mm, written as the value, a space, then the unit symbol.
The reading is 9.15 mm
